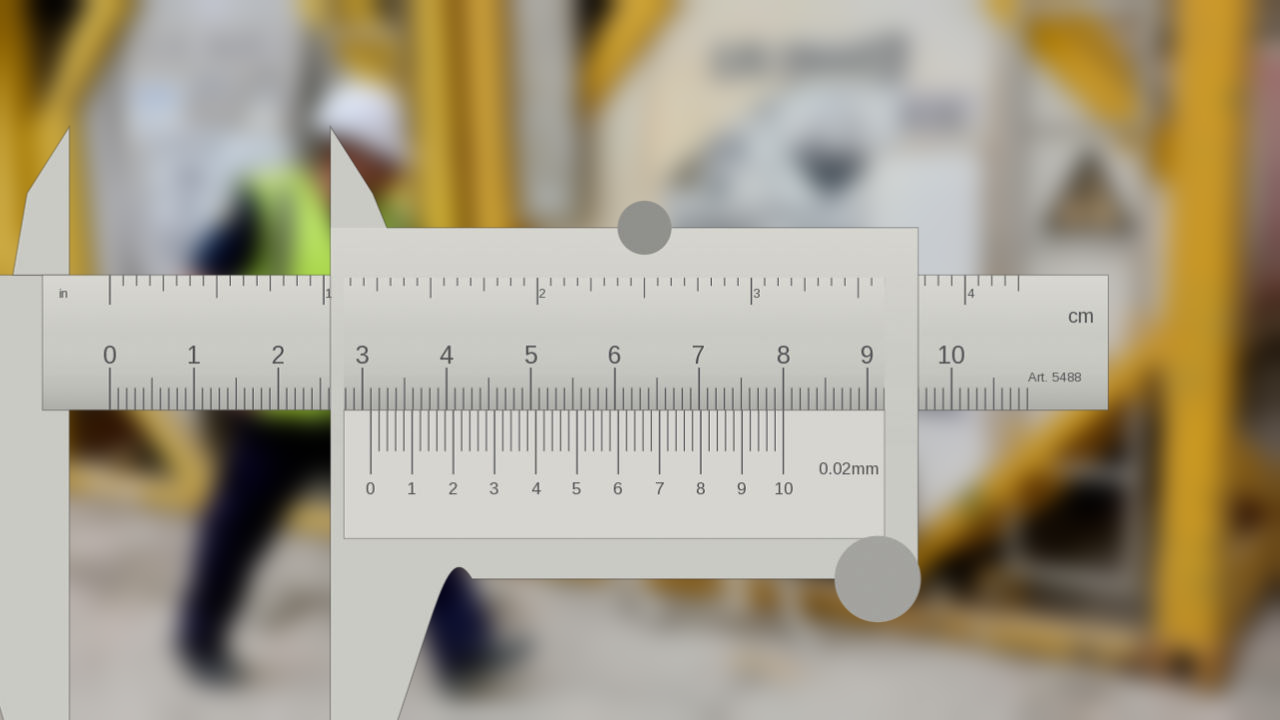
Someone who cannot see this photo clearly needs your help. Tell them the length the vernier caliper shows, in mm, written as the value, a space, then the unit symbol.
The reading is 31.0 mm
